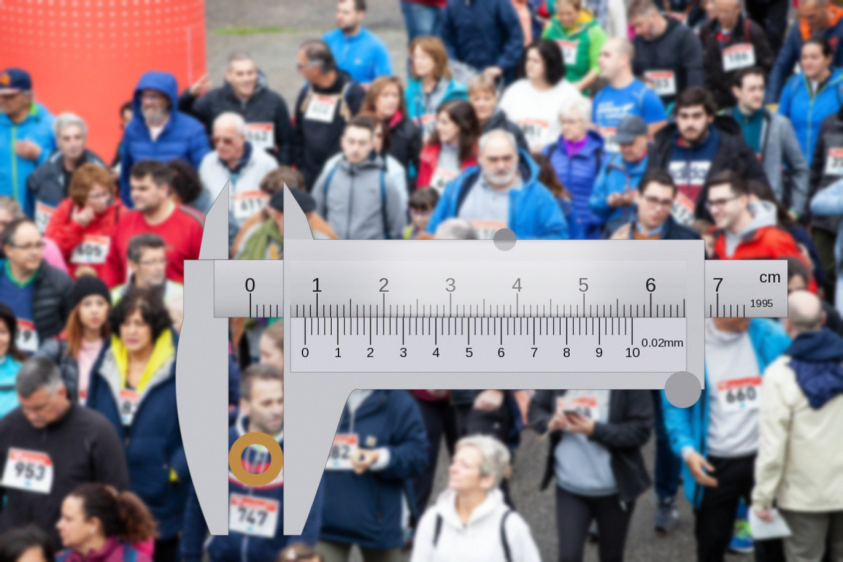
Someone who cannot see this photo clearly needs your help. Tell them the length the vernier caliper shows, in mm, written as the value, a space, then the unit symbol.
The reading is 8.2 mm
